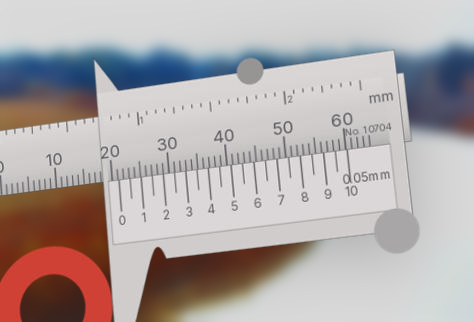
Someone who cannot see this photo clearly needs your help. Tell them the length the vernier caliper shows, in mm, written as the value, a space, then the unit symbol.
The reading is 21.2 mm
